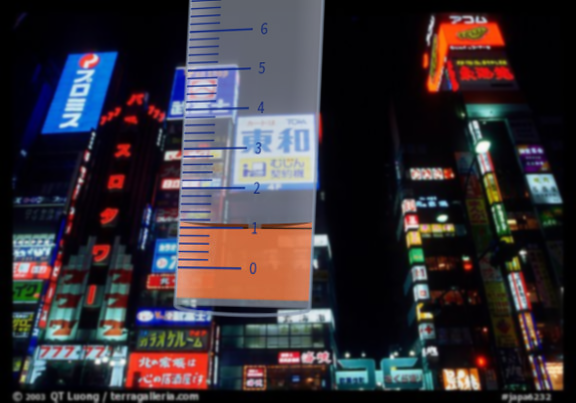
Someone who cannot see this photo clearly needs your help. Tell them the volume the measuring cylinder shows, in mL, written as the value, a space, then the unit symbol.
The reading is 1 mL
